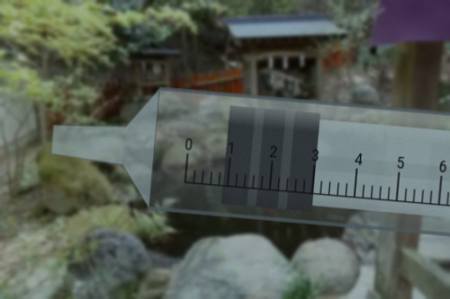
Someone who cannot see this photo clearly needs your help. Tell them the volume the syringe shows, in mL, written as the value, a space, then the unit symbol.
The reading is 0.9 mL
